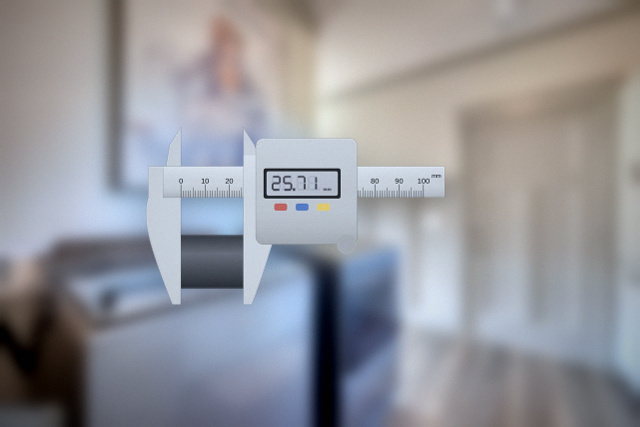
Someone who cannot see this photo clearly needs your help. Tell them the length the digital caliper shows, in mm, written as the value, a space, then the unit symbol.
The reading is 25.71 mm
